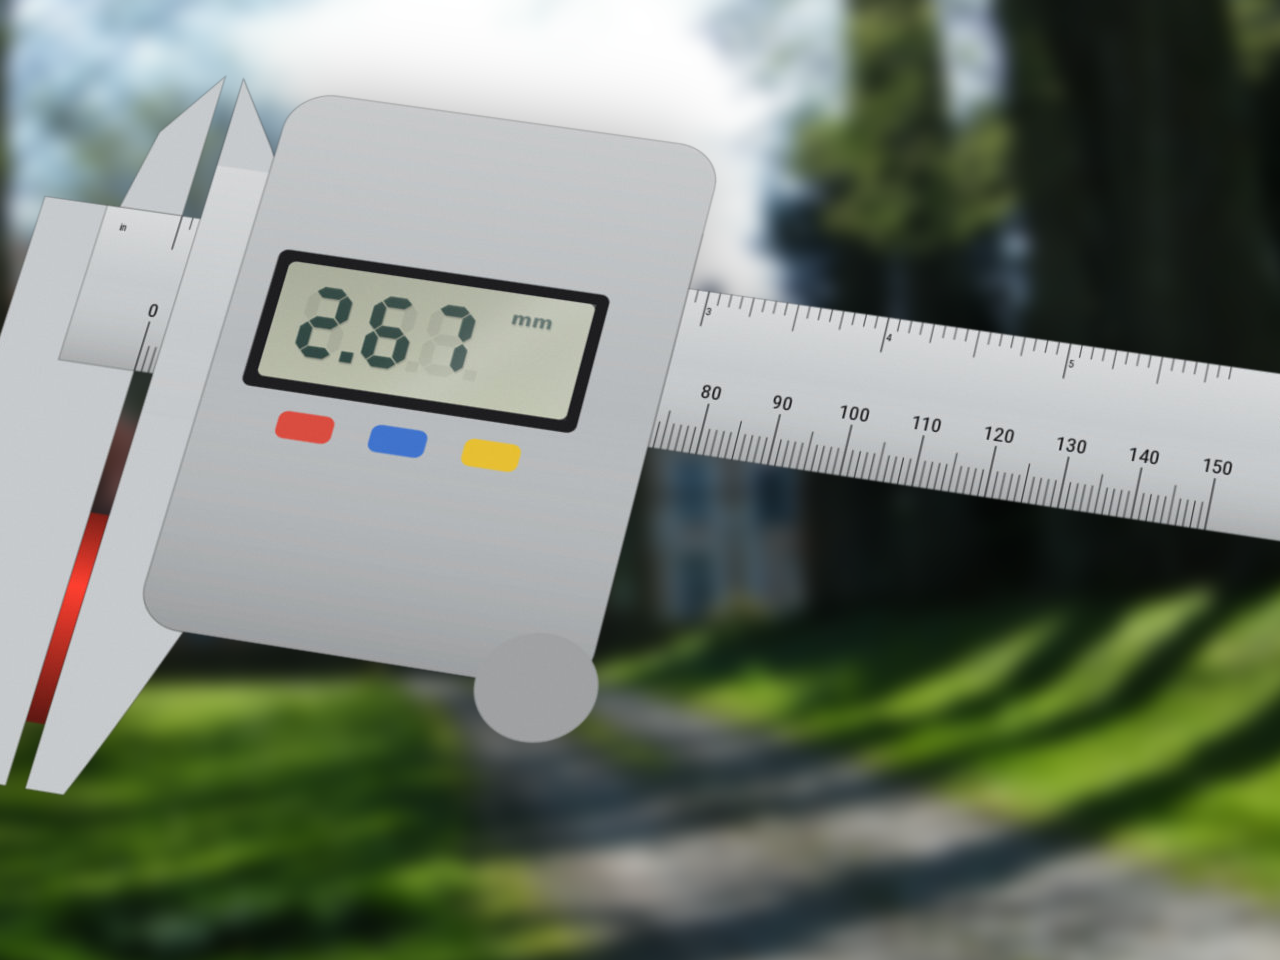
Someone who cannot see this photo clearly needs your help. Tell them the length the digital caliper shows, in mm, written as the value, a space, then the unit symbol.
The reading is 2.67 mm
